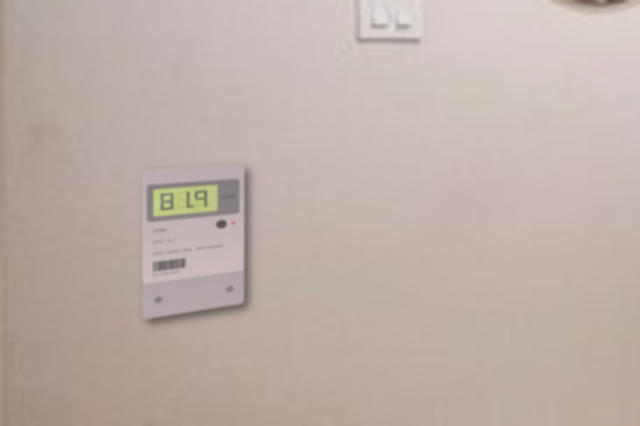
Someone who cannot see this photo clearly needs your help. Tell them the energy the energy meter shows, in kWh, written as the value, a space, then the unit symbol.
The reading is 81.9 kWh
